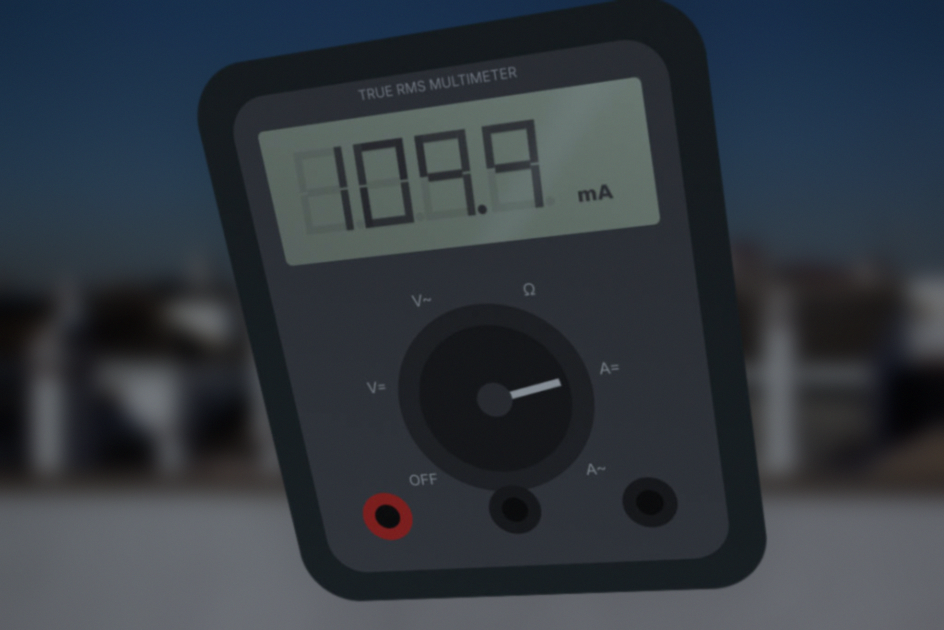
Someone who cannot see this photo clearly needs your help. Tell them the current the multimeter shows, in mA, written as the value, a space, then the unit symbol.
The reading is 109.9 mA
